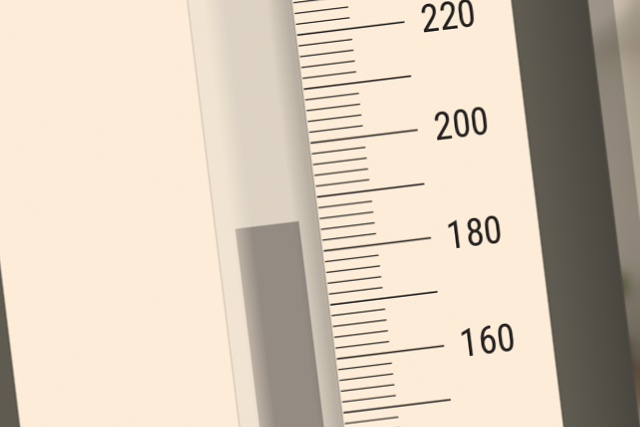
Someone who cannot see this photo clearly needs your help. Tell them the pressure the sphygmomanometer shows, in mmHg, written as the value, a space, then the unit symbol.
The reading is 186 mmHg
